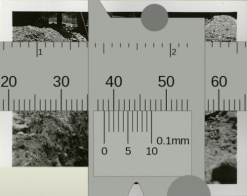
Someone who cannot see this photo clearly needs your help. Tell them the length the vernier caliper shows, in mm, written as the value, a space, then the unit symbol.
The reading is 38.2 mm
